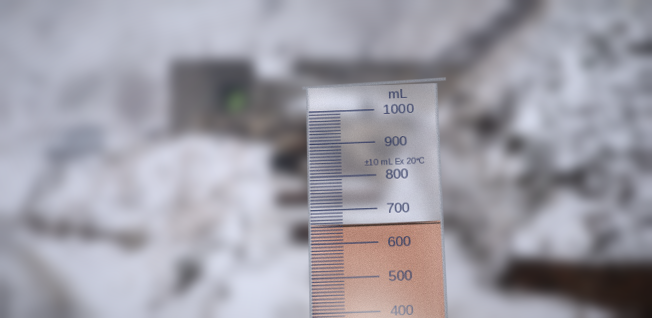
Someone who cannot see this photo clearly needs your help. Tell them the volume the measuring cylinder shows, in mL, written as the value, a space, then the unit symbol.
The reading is 650 mL
